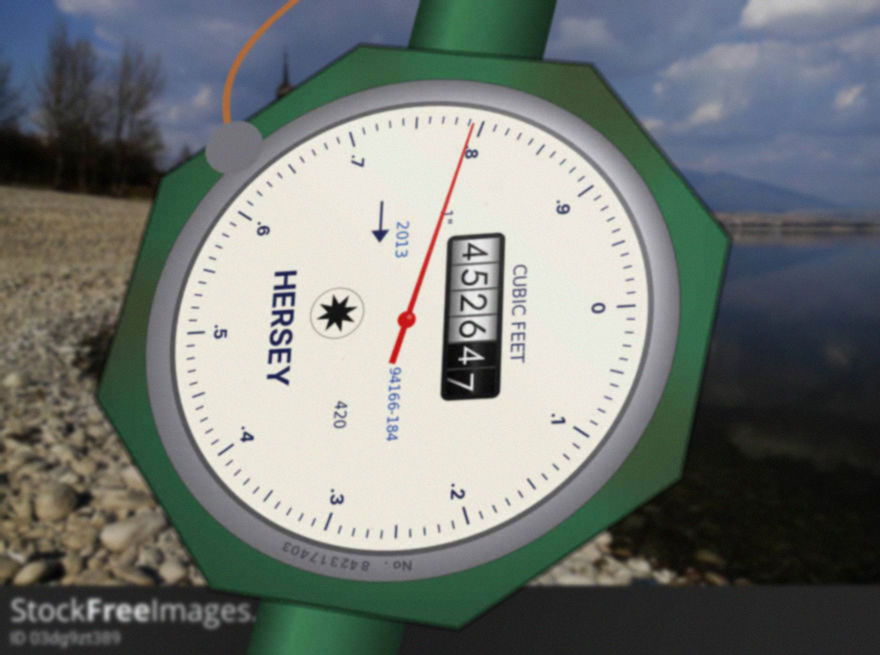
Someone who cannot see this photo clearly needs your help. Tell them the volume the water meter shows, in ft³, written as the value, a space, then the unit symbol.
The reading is 452646.79 ft³
